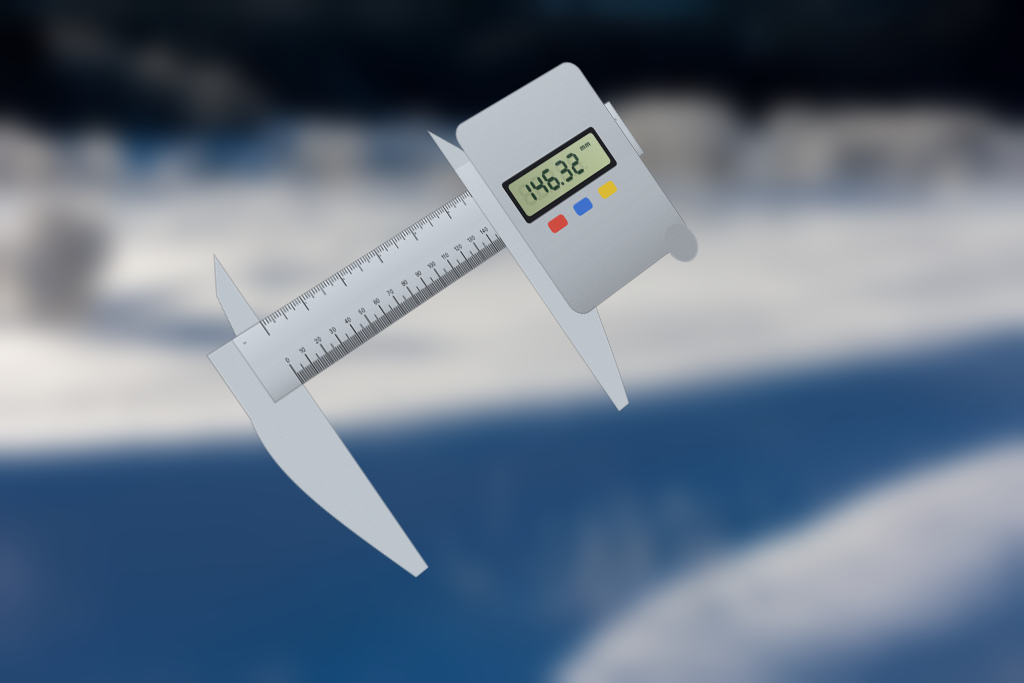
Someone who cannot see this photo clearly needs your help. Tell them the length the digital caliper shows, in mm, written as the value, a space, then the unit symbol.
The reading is 146.32 mm
